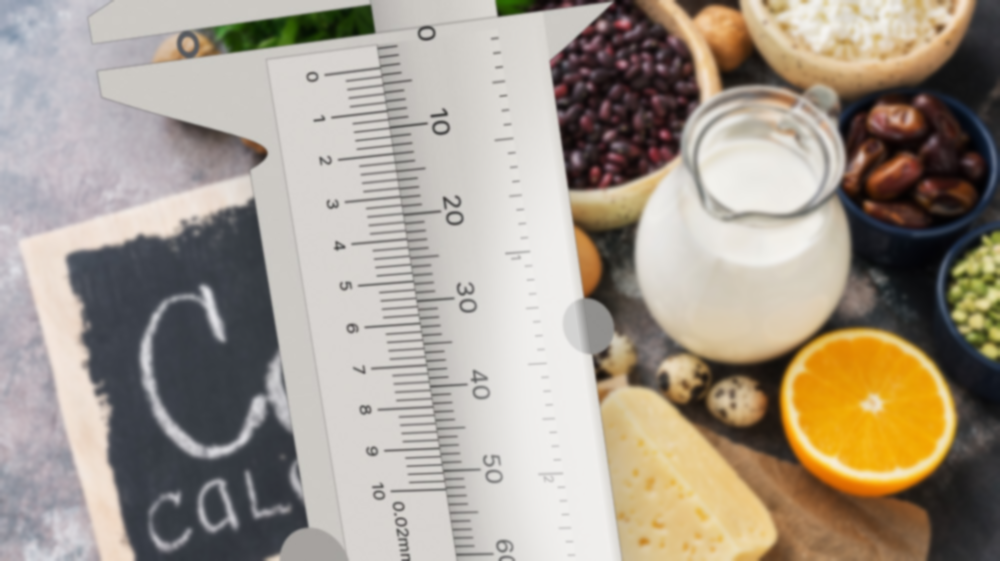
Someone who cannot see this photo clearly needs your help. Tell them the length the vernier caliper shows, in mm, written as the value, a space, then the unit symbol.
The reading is 3.2 mm
